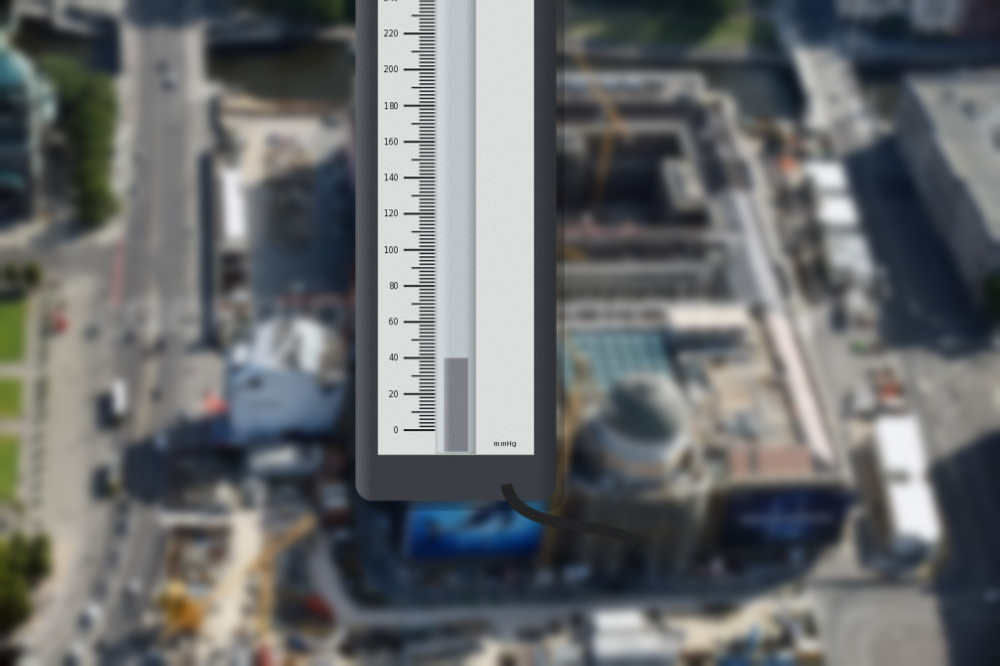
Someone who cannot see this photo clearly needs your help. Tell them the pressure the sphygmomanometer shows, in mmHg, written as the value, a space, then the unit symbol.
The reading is 40 mmHg
